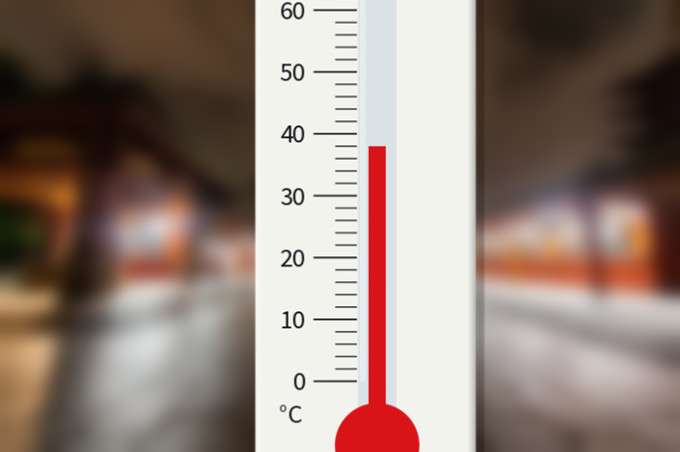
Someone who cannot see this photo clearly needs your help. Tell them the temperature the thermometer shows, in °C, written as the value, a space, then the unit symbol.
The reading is 38 °C
